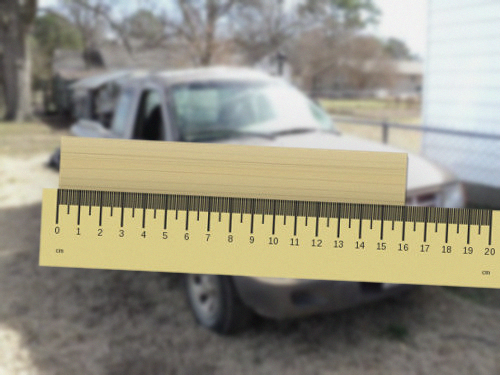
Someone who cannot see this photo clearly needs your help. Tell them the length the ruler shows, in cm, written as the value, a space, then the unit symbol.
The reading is 16 cm
